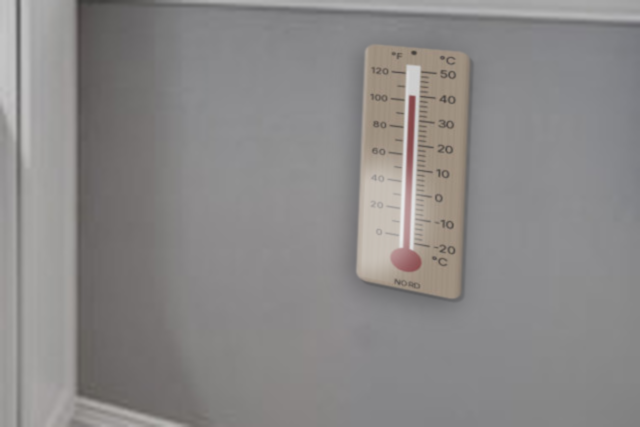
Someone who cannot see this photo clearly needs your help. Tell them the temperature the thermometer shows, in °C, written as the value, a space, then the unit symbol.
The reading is 40 °C
